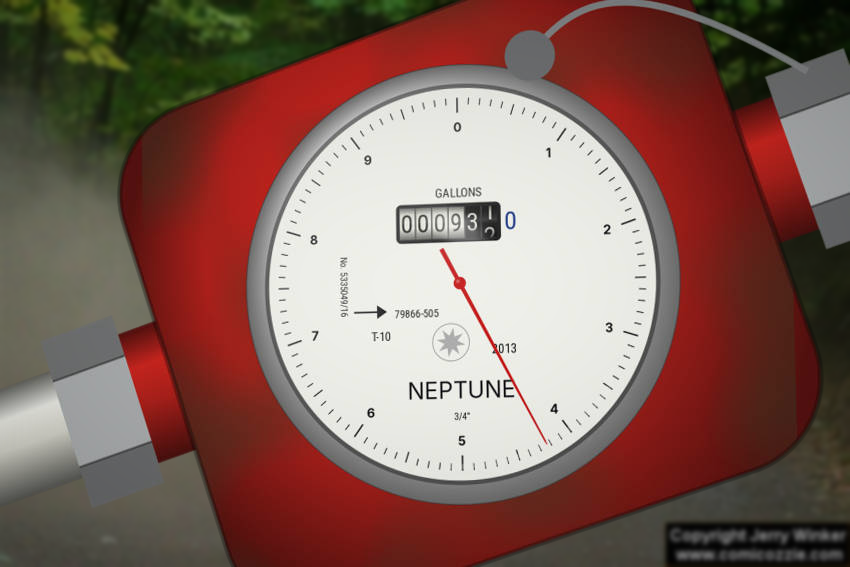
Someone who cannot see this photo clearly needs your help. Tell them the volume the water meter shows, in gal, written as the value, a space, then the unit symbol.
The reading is 9314.2 gal
